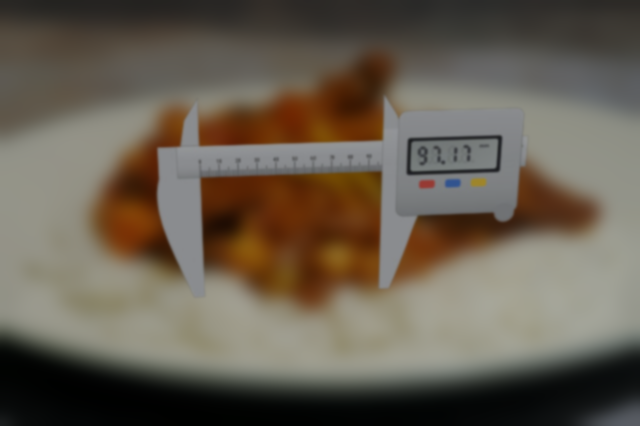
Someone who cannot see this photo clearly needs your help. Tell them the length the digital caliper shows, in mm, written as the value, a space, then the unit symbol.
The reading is 97.17 mm
